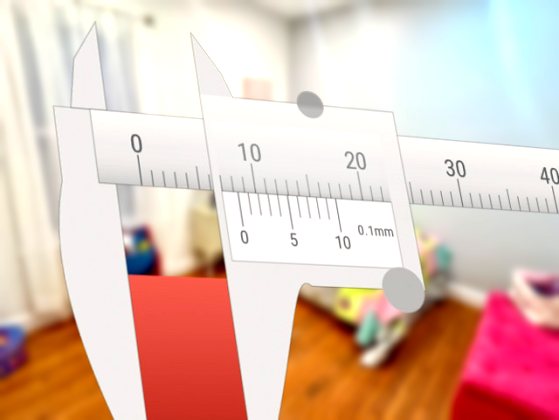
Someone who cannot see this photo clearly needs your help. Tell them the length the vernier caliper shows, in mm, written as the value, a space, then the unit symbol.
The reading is 8.4 mm
